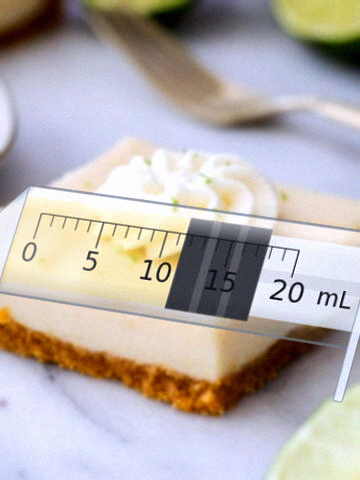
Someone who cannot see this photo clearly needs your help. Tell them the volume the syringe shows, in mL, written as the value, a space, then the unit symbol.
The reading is 11.5 mL
